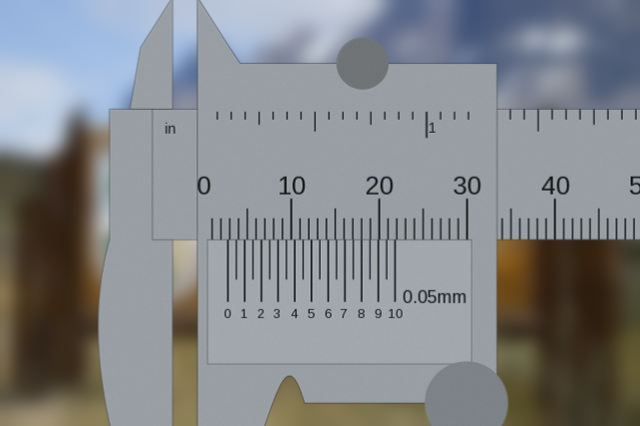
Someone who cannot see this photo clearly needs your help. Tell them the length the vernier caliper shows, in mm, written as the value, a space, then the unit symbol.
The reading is 2.8 mm
